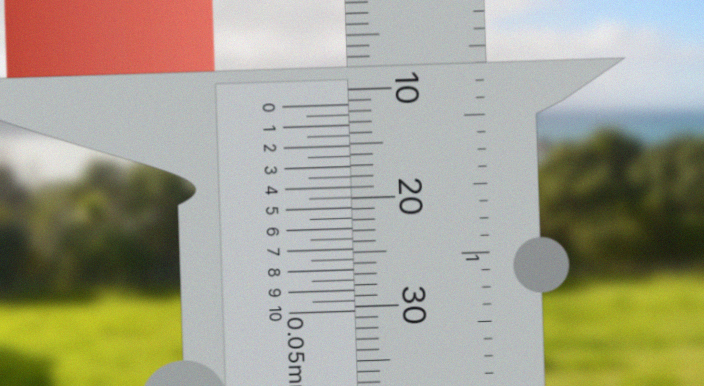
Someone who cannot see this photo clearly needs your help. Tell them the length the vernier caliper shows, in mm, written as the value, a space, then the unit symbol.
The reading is 11.4 mm
